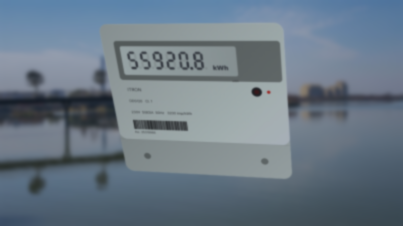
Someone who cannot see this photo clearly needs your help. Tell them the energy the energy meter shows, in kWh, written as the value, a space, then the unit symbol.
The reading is 55920.8 kWh
